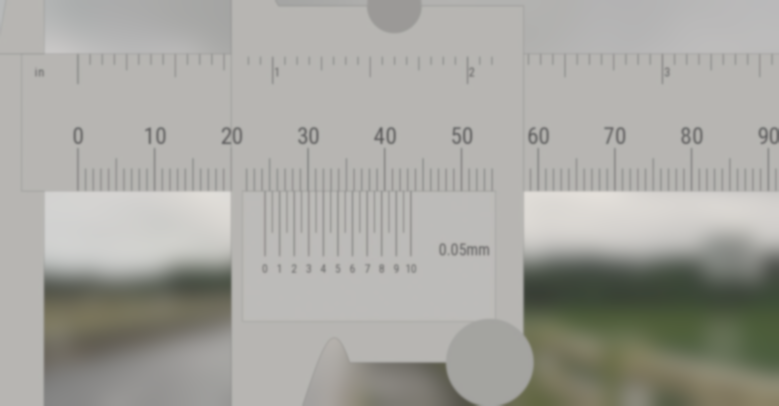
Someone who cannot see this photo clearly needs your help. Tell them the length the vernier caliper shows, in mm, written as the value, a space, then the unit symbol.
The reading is 24.4 mm
